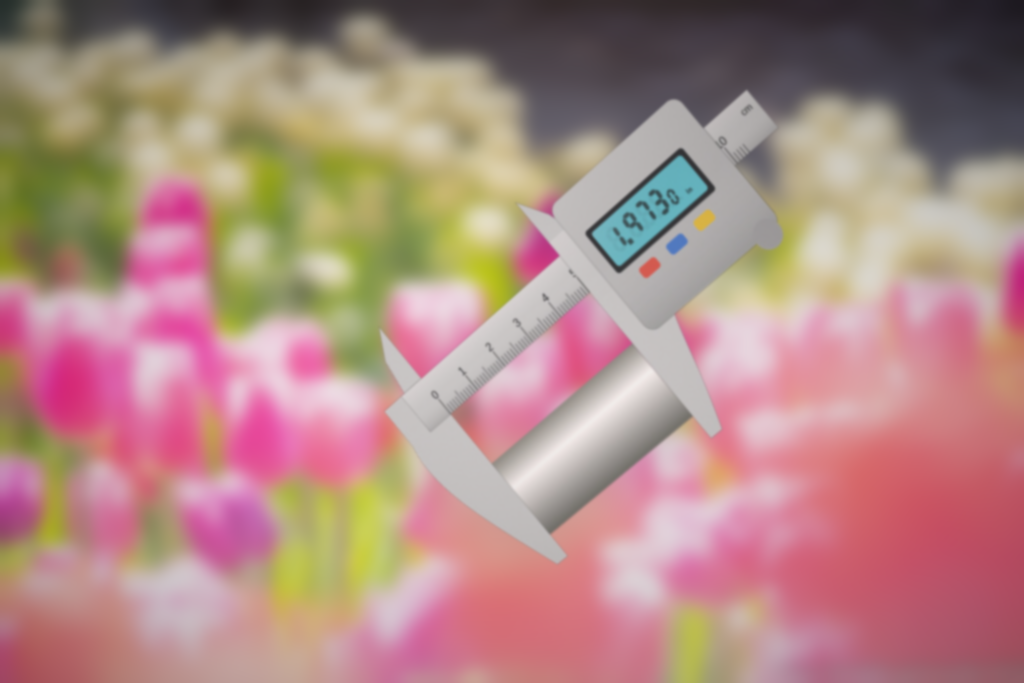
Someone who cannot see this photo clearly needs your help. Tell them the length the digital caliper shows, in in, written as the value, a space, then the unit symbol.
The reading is 1.9730 in
